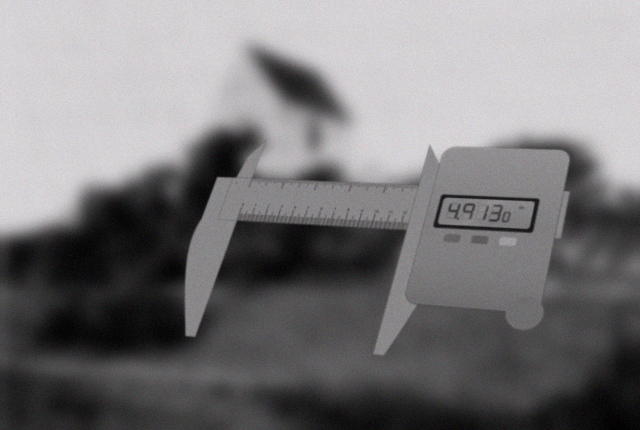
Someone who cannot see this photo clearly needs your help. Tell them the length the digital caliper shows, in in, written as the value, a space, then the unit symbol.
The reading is 4.9130 in
